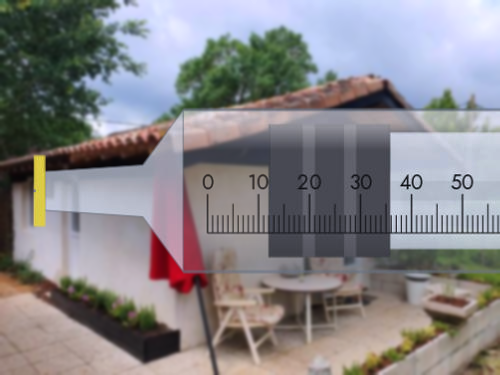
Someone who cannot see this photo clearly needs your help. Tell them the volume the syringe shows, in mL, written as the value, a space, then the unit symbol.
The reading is 12 mL
